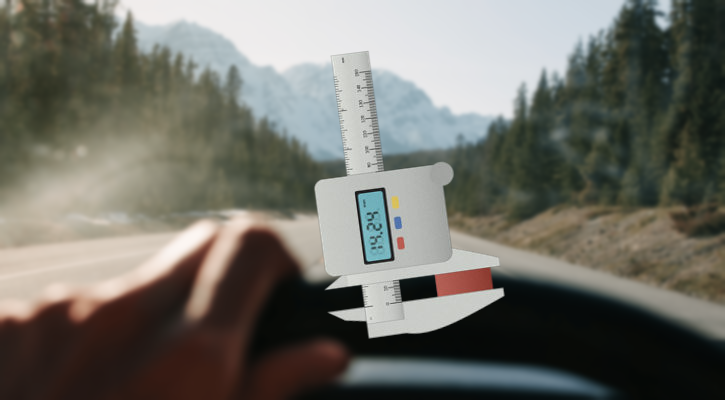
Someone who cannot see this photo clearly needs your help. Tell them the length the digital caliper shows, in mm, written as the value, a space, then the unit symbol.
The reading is 14.24 mm
